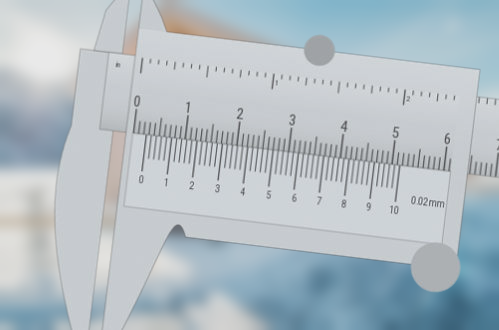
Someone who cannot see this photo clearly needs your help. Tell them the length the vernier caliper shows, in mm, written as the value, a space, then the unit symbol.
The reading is 2.5 mm
